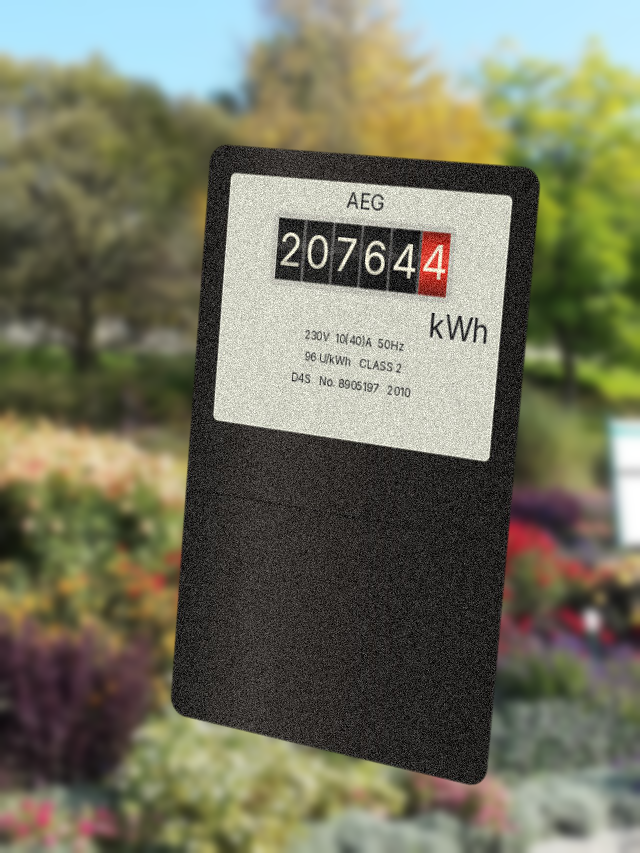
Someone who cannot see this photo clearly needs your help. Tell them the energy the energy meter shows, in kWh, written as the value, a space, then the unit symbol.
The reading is 20764.4 kWh
